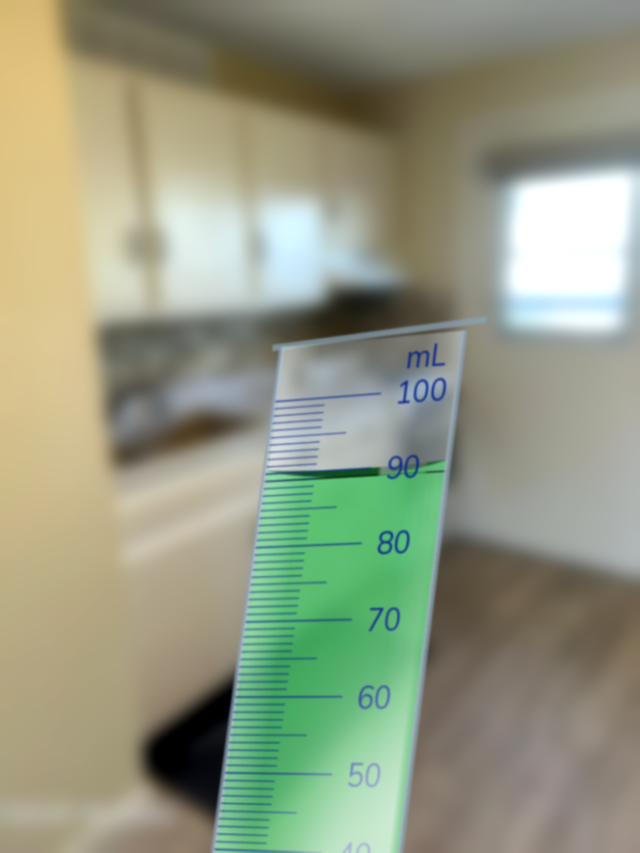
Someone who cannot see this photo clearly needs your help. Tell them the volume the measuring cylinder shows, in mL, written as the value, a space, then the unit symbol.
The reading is 89 mL
